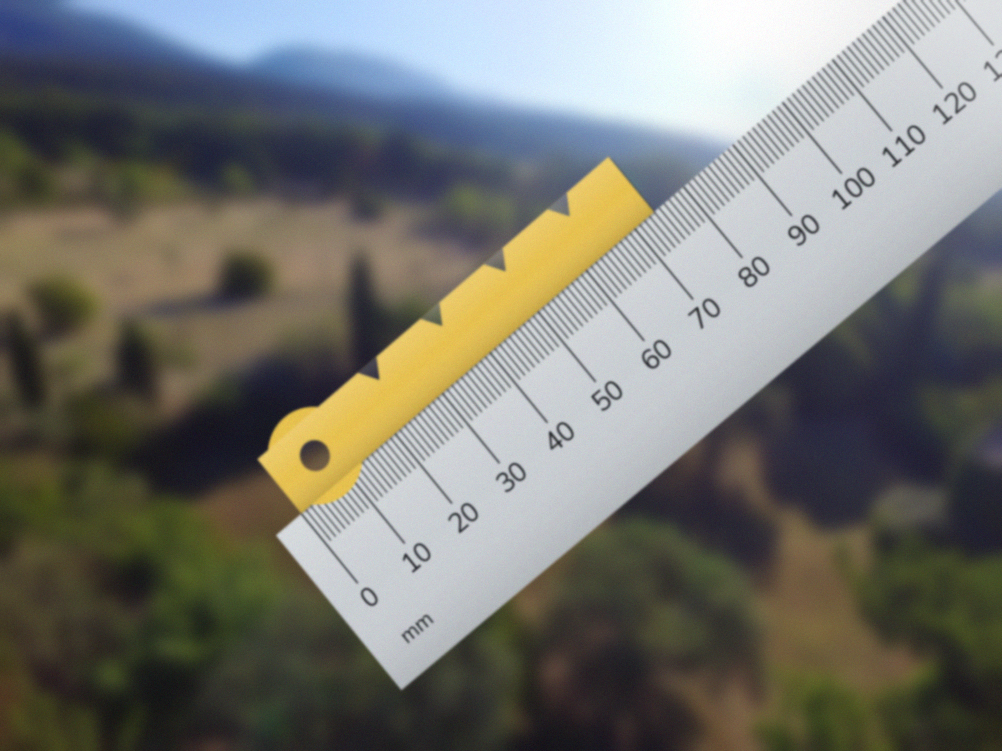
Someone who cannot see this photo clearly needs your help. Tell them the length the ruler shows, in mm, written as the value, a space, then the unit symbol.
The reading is 74 mm
